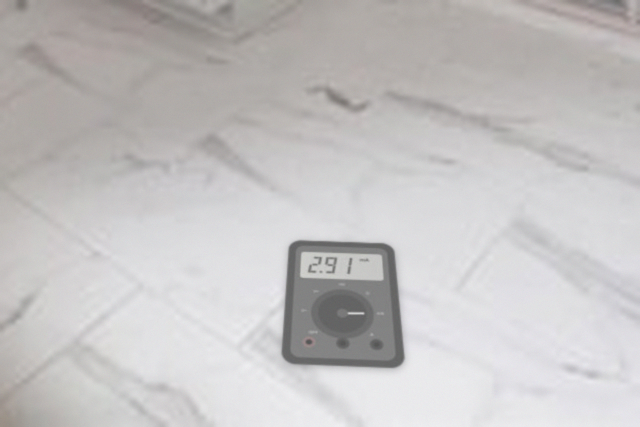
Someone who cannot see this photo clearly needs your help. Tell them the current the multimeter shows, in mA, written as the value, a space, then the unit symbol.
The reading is 2.91 mA
